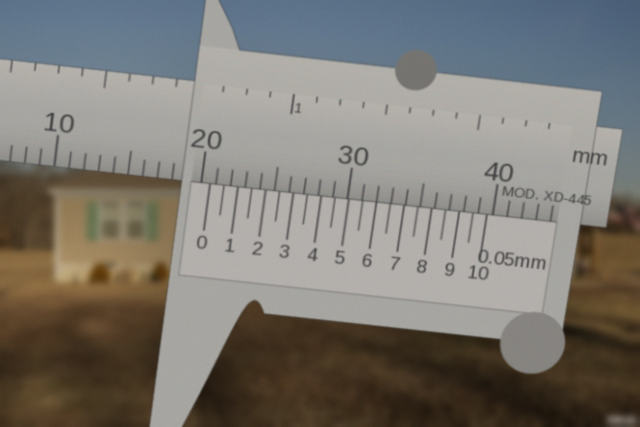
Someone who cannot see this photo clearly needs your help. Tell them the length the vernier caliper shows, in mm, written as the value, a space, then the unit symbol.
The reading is 20.6 mm
